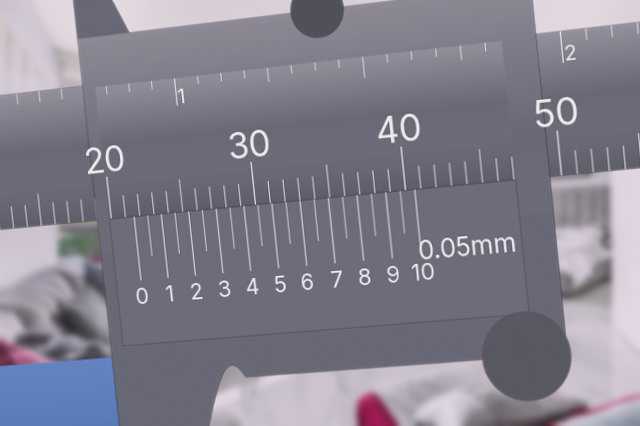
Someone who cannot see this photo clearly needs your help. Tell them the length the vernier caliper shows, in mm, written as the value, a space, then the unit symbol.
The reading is 21.6 mm
